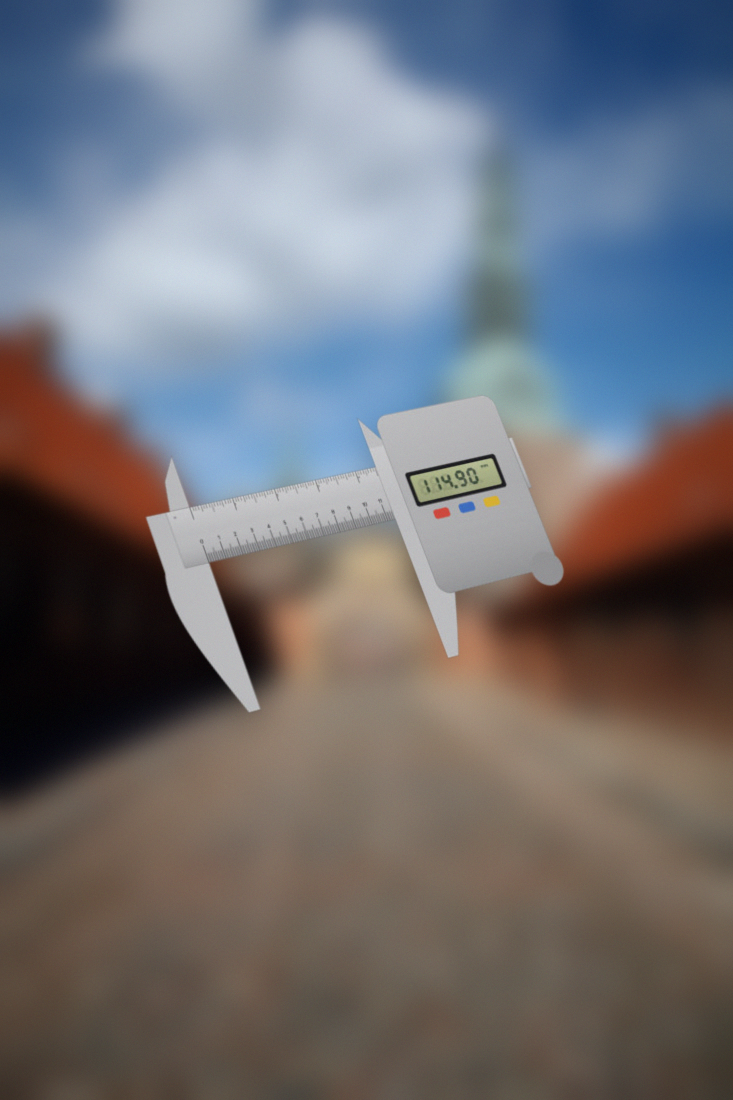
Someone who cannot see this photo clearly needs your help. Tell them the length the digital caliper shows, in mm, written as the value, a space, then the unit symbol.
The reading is 114.90 mm
